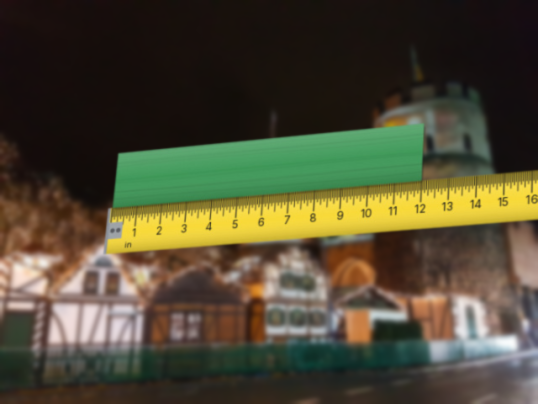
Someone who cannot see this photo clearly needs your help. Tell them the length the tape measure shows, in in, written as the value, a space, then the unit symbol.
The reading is 12 in
